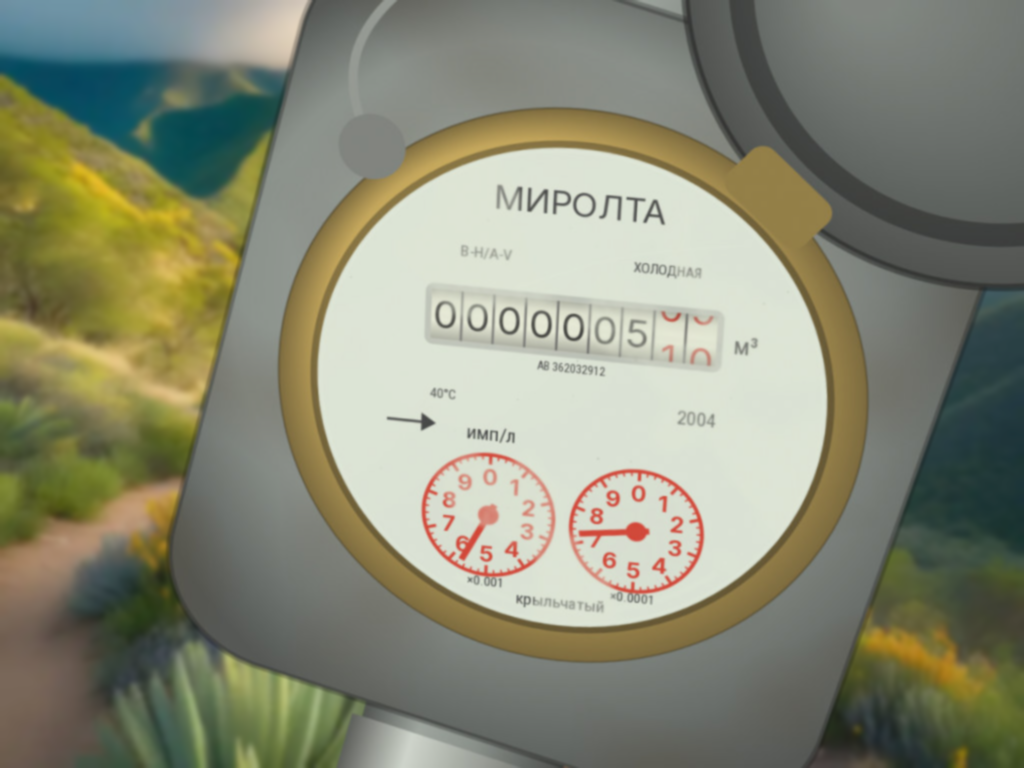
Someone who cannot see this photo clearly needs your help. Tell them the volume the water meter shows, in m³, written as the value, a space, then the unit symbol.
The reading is 5.0957 m³
